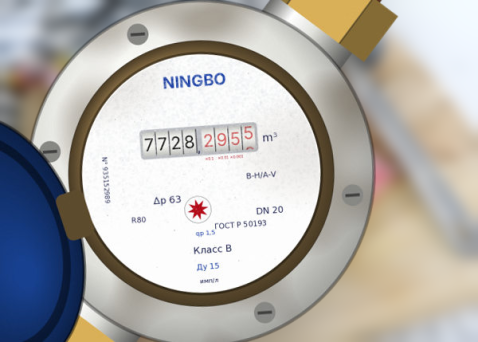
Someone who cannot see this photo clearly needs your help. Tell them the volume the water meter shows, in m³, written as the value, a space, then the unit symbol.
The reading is 7728.2955 m³
